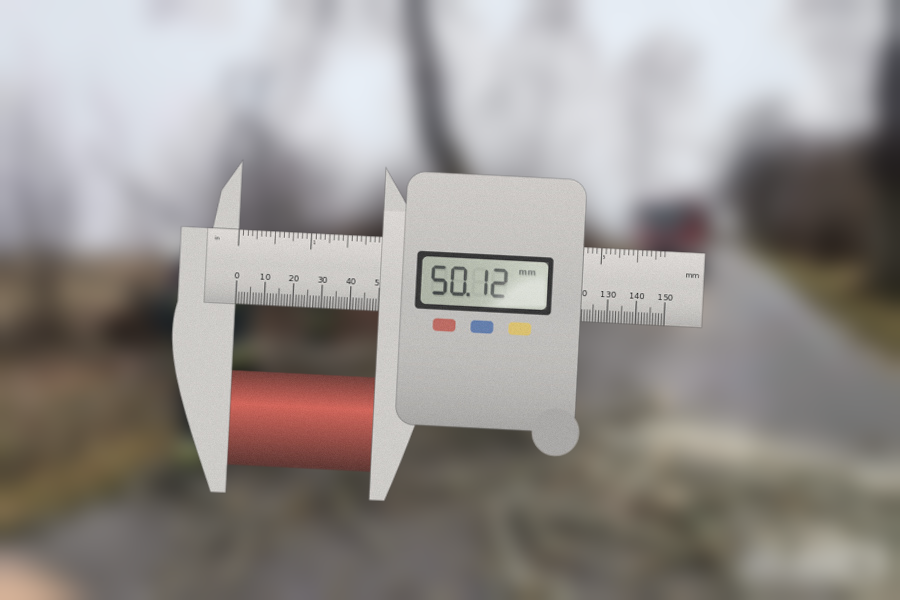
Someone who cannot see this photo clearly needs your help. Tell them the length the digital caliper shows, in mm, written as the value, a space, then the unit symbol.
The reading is 50.12 mm
